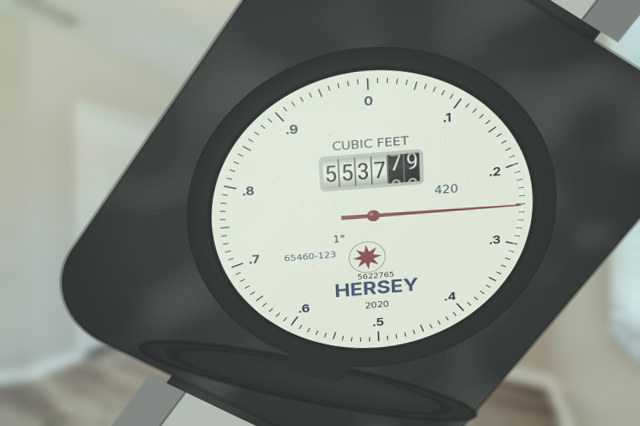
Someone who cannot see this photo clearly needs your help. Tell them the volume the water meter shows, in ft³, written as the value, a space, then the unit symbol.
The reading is 553779.25 ft³
